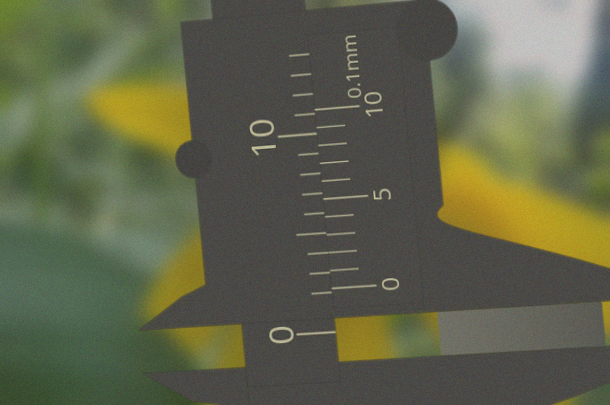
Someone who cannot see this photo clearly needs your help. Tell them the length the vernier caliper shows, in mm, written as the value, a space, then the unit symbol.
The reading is 2.2 mm
